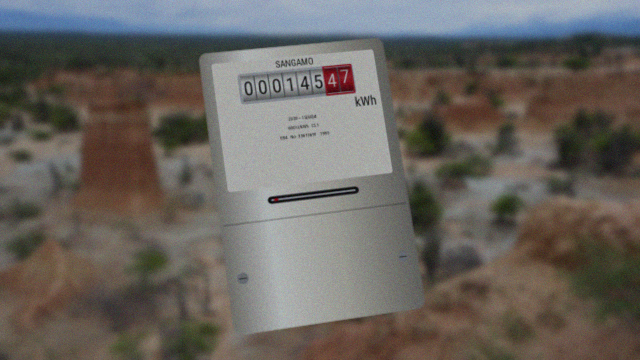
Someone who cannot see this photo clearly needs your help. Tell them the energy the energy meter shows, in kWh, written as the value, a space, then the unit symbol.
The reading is 145.47 kWh
